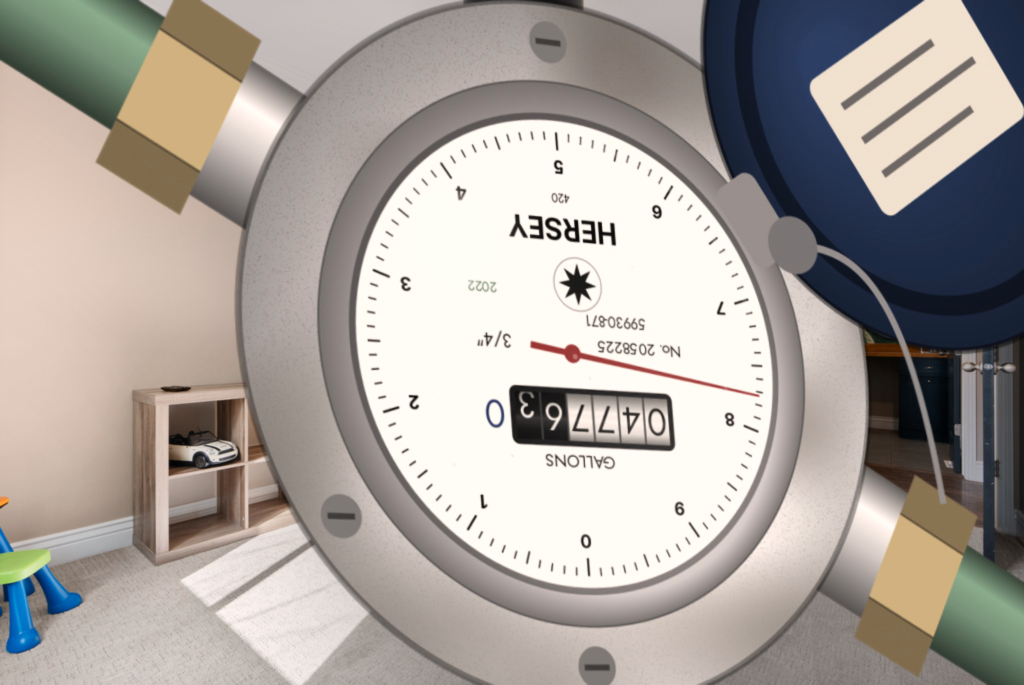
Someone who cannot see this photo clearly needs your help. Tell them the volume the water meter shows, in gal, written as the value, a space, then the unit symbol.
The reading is 477627.7 gal
